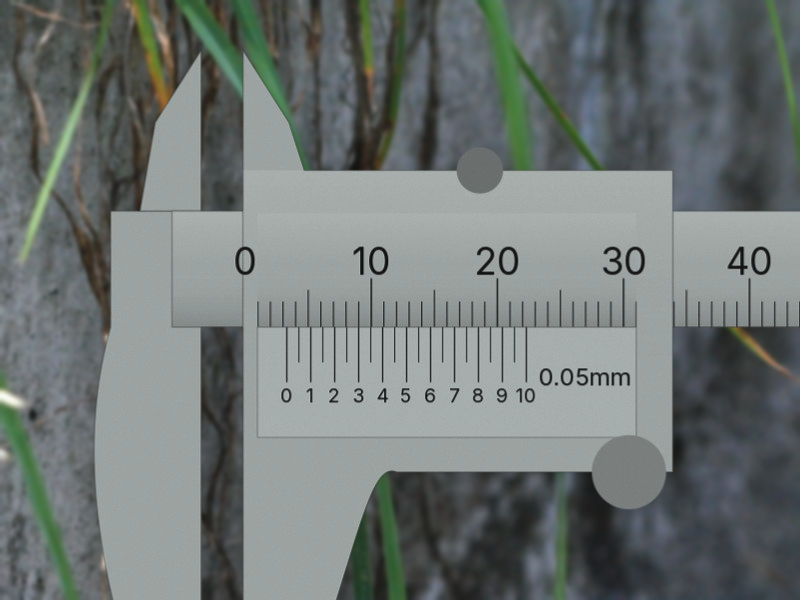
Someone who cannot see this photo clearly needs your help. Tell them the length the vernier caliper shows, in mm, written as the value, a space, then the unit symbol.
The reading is 3.3 mm
